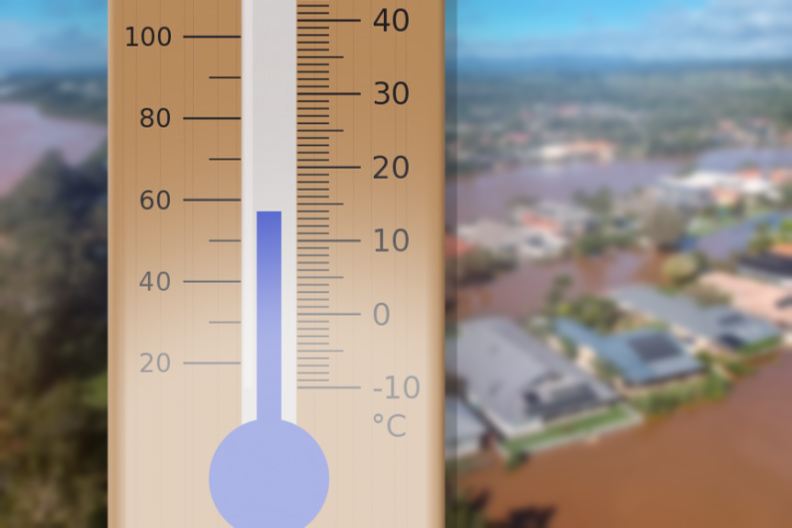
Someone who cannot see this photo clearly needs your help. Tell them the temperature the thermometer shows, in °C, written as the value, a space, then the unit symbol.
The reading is 14 °C
